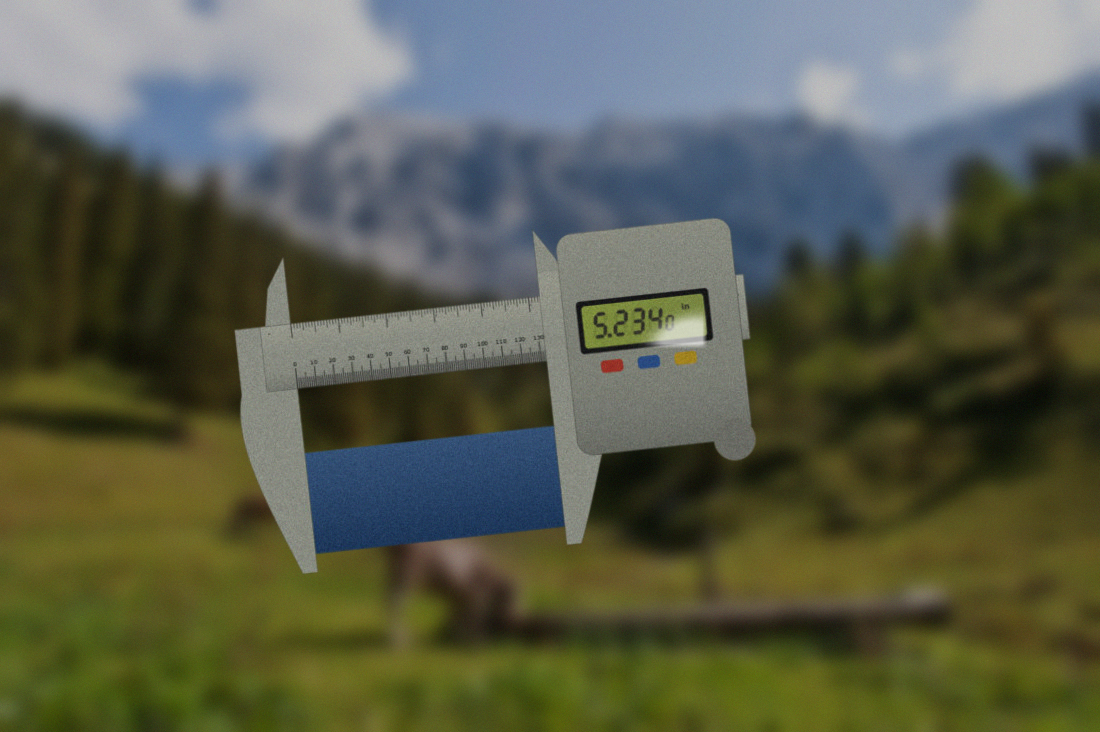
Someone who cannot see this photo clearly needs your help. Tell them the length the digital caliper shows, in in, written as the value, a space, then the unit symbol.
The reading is 5.2340 in
